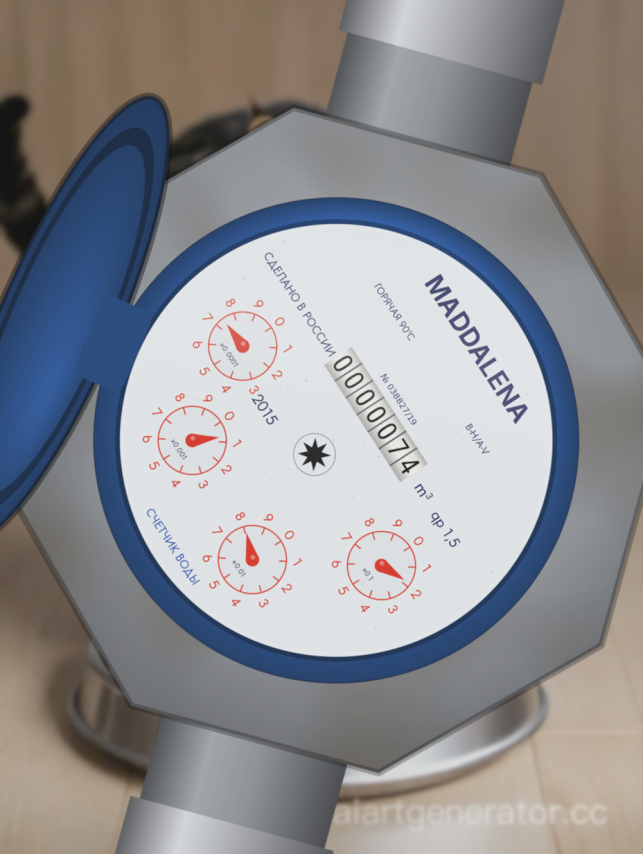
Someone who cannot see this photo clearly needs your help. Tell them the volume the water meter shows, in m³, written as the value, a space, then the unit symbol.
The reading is 74.1807 m³
